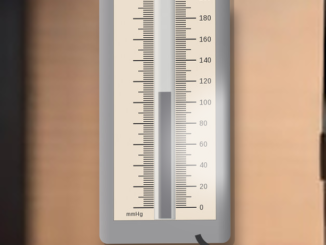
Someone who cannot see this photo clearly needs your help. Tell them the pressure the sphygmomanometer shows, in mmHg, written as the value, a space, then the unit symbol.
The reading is 110 mmHg
